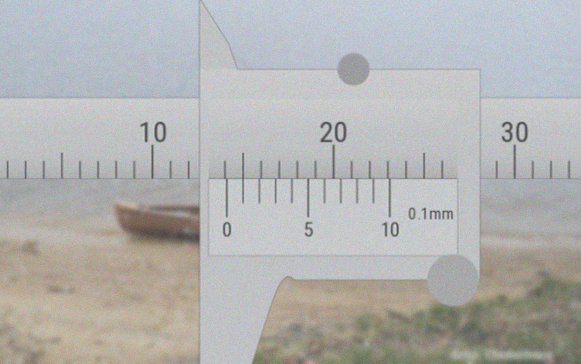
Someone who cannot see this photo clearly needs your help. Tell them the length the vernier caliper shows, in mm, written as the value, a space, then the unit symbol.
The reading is 14.1 mm
